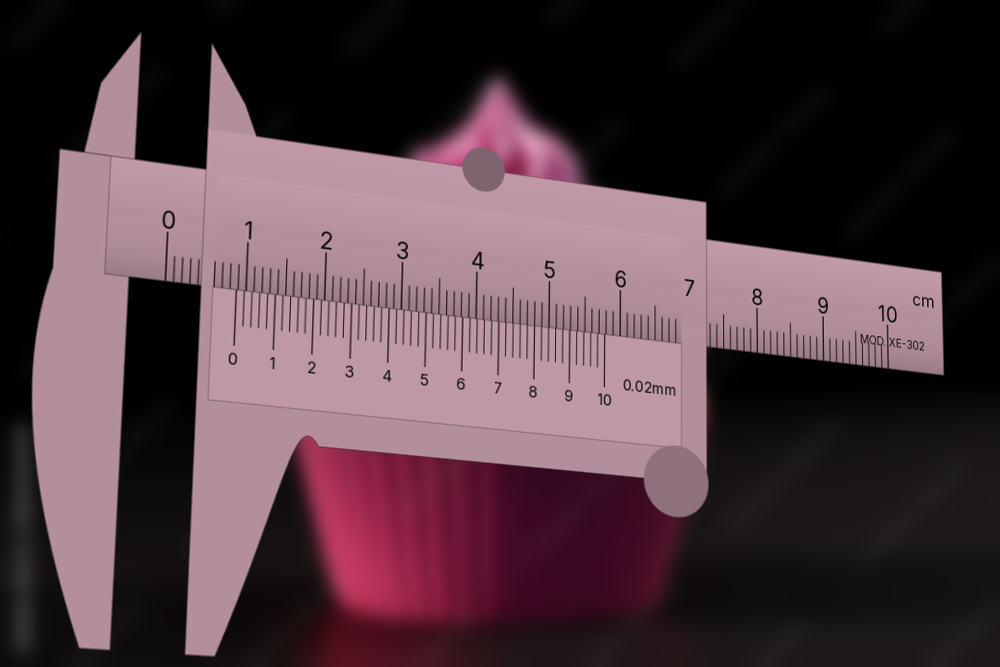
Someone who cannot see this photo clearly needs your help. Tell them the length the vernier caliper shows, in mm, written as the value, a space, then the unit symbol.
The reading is 8.8 mm
